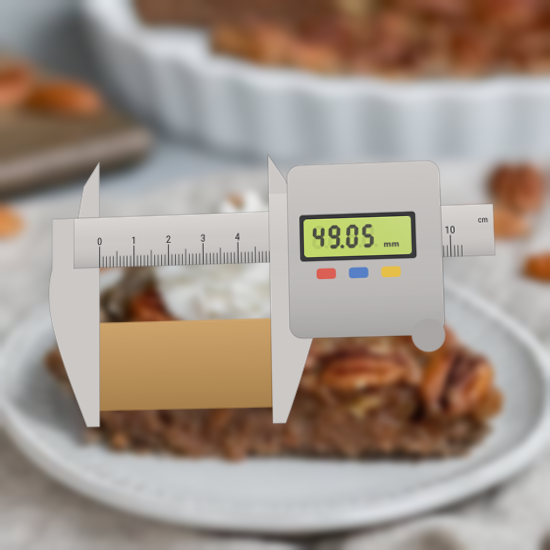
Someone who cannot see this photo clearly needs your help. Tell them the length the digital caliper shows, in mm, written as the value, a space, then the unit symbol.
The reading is 49.05 mm
